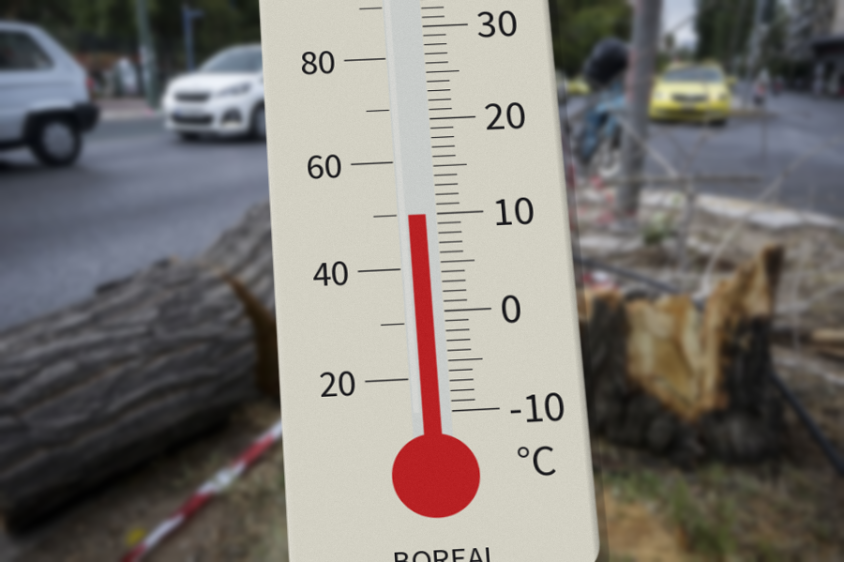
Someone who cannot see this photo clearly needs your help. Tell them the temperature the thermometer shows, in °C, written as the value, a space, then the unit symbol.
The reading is 10 °C
